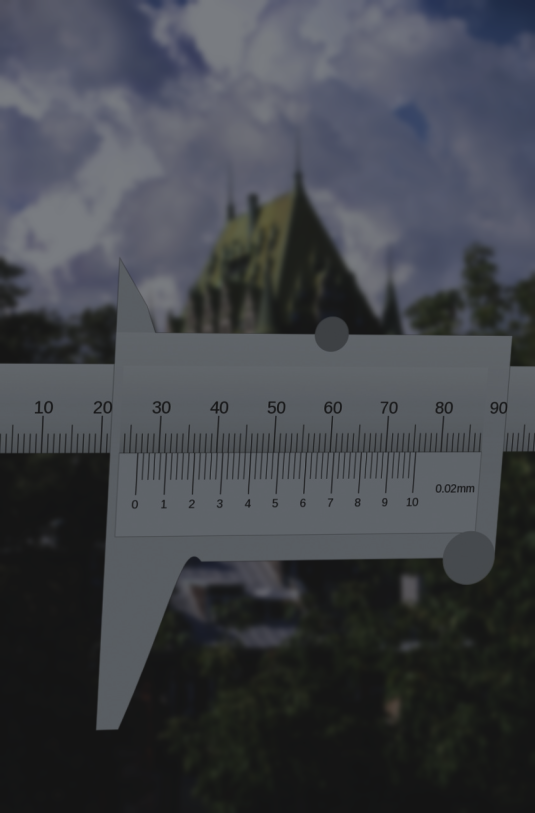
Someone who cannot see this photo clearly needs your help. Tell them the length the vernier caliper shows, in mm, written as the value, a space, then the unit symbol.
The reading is 26.4 mm
